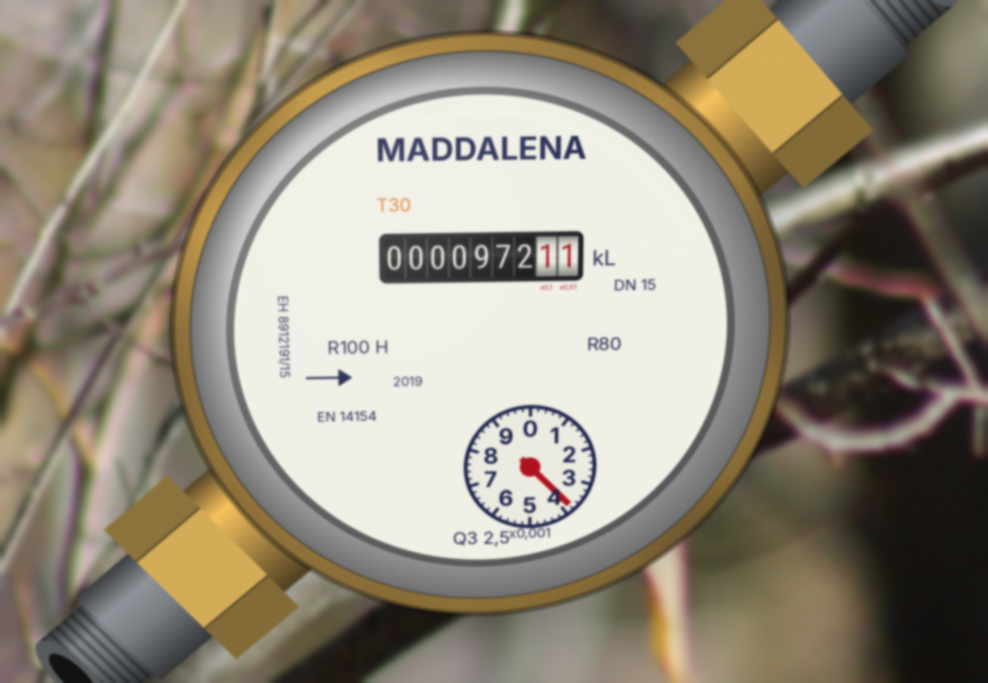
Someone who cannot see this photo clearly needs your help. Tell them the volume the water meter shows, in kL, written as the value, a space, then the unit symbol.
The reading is 972.113 kL
